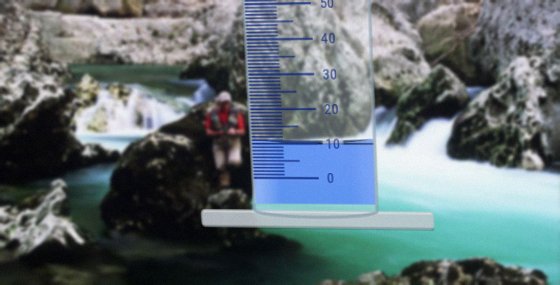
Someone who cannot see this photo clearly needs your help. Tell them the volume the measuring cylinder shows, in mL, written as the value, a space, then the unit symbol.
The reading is 10 mL
